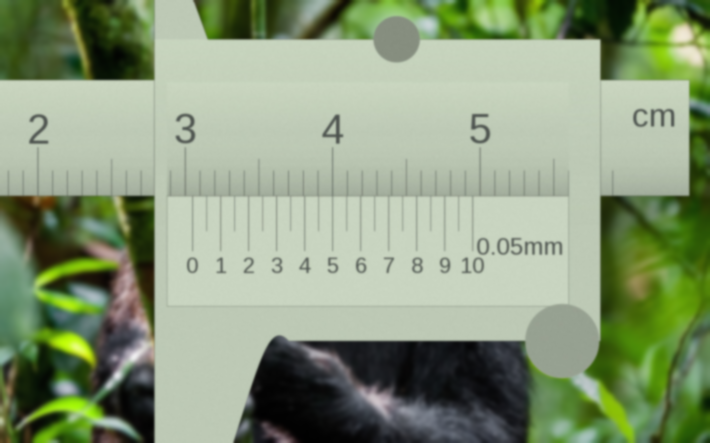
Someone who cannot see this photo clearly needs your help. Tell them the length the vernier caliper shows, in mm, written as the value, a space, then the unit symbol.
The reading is 30.5 mm
